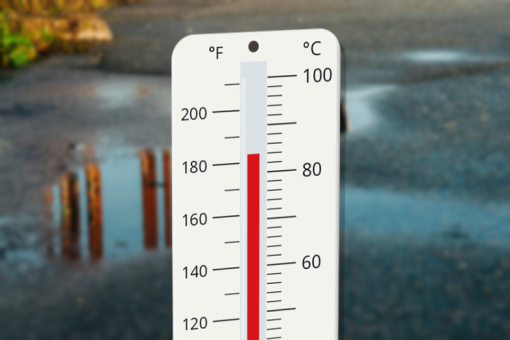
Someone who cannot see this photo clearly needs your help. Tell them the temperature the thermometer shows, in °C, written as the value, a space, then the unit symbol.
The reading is 84 °C
